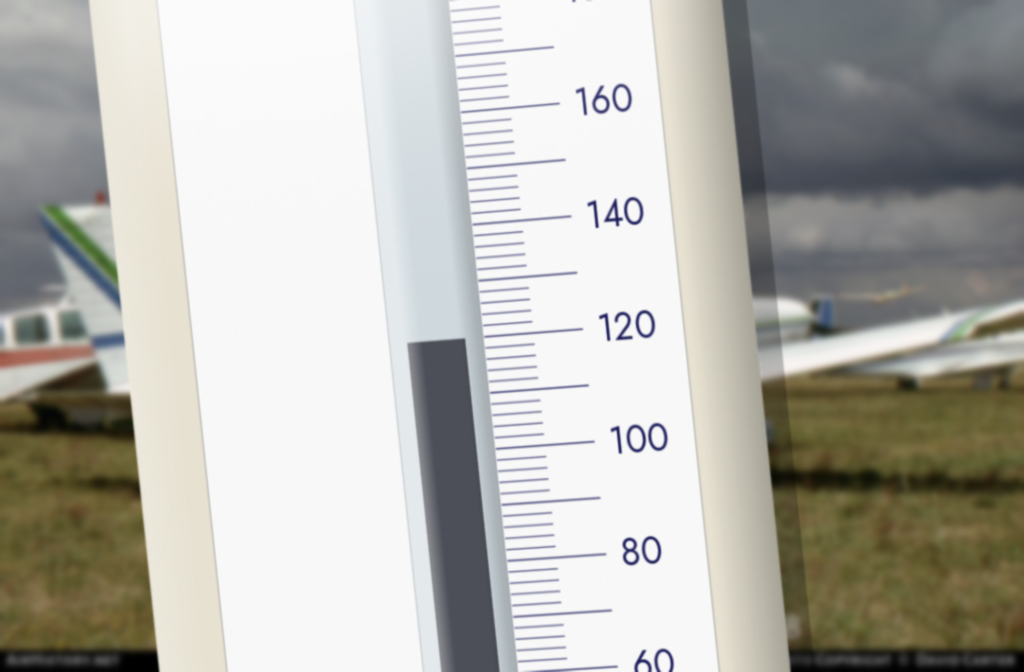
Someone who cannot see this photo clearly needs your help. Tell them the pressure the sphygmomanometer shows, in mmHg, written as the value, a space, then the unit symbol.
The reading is 120 mmHg
